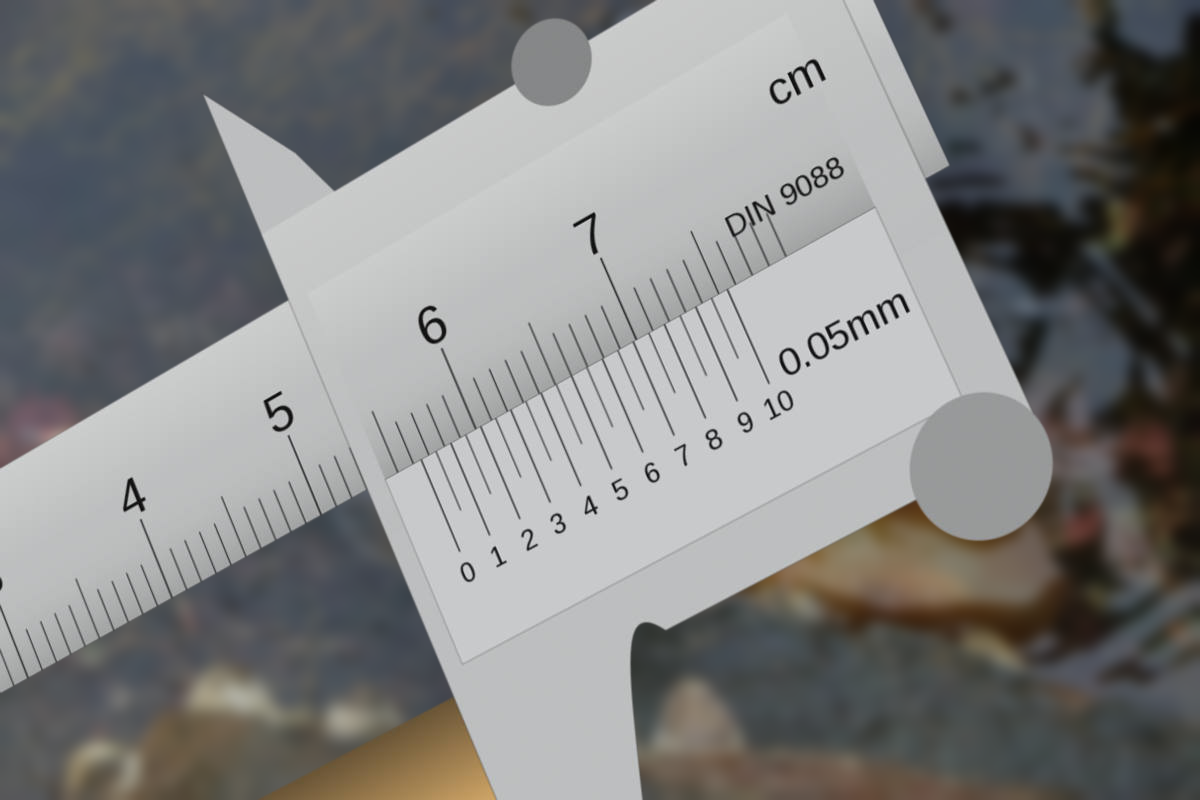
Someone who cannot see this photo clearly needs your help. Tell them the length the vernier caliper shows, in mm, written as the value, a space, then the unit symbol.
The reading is 56.5 mm
